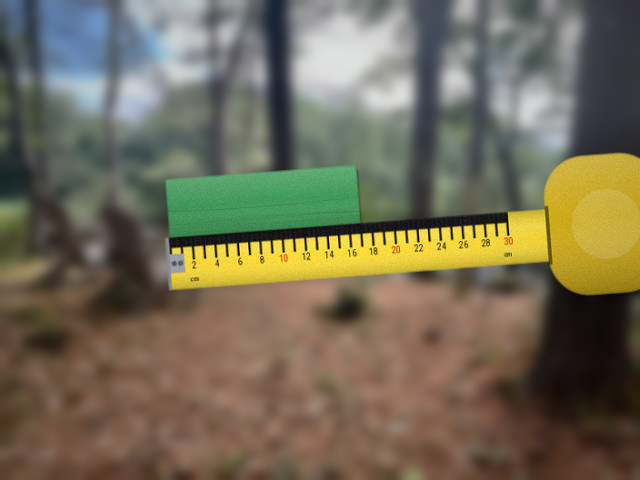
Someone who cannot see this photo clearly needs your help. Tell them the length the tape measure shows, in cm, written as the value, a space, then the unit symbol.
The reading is 17 cm
